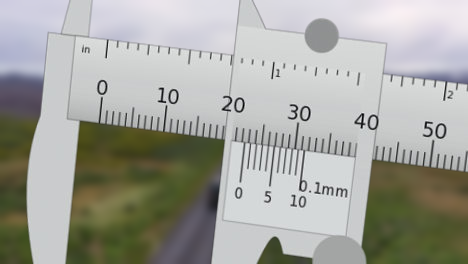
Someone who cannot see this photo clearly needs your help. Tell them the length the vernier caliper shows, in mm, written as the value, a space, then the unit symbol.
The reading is 22.4 mm
